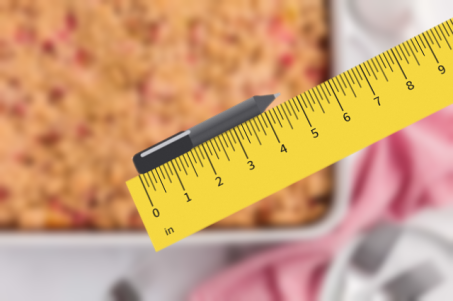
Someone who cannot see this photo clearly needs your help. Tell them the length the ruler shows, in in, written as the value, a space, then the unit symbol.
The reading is 4.625 in
